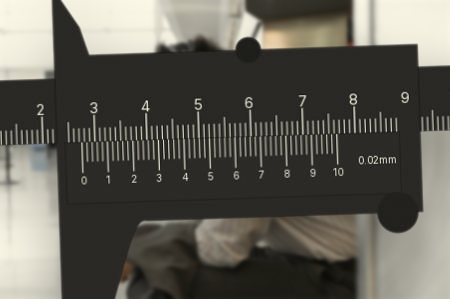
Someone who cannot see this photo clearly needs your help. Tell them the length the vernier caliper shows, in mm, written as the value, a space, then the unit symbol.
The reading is 27.5 mm
